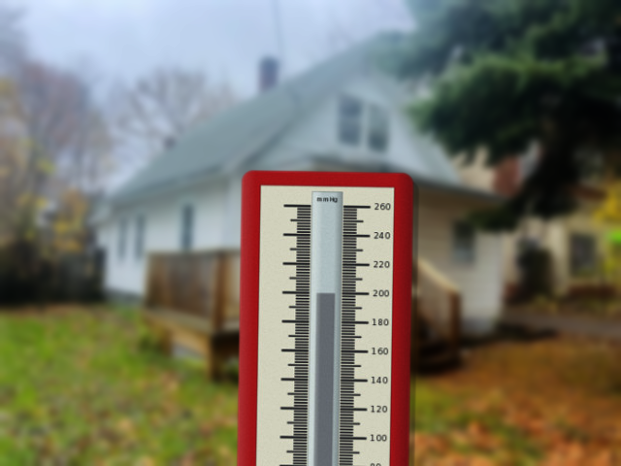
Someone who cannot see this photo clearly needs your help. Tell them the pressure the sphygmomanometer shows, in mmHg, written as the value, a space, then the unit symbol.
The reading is 200 mmHg
